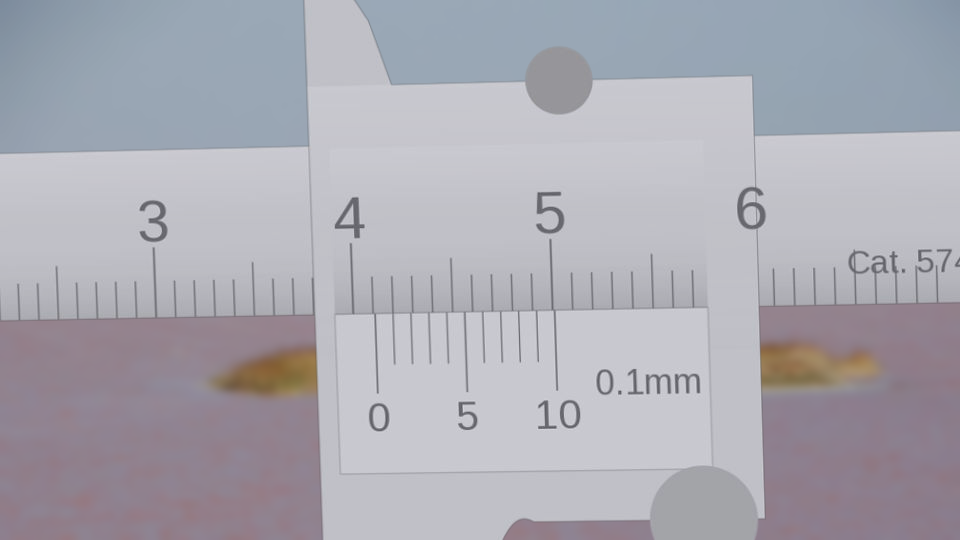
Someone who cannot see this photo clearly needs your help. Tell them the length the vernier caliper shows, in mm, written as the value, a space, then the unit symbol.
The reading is 41.1 mm
